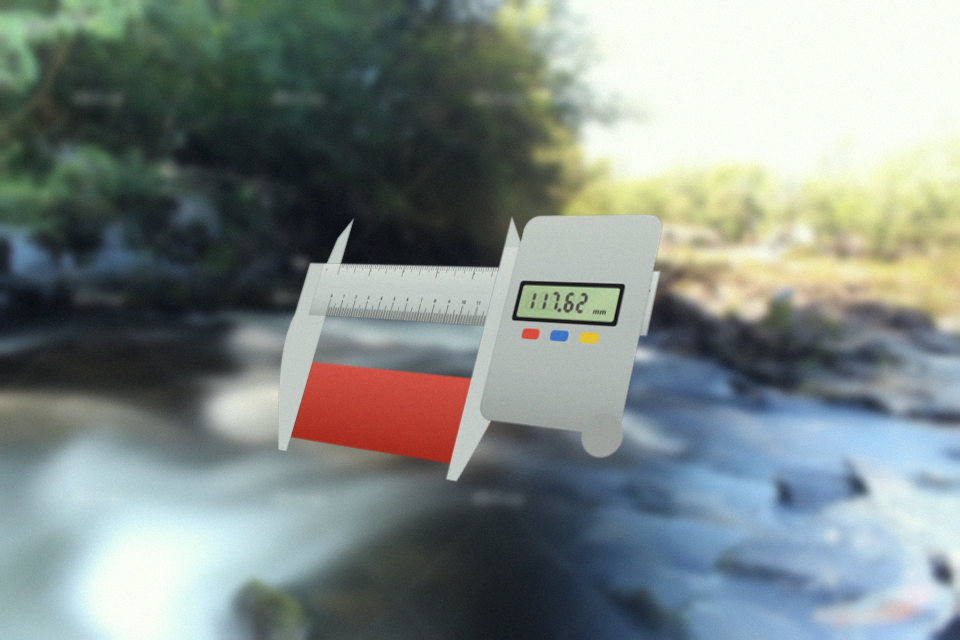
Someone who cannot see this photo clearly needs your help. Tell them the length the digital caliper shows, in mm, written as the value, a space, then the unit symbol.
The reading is 117.62 mm
